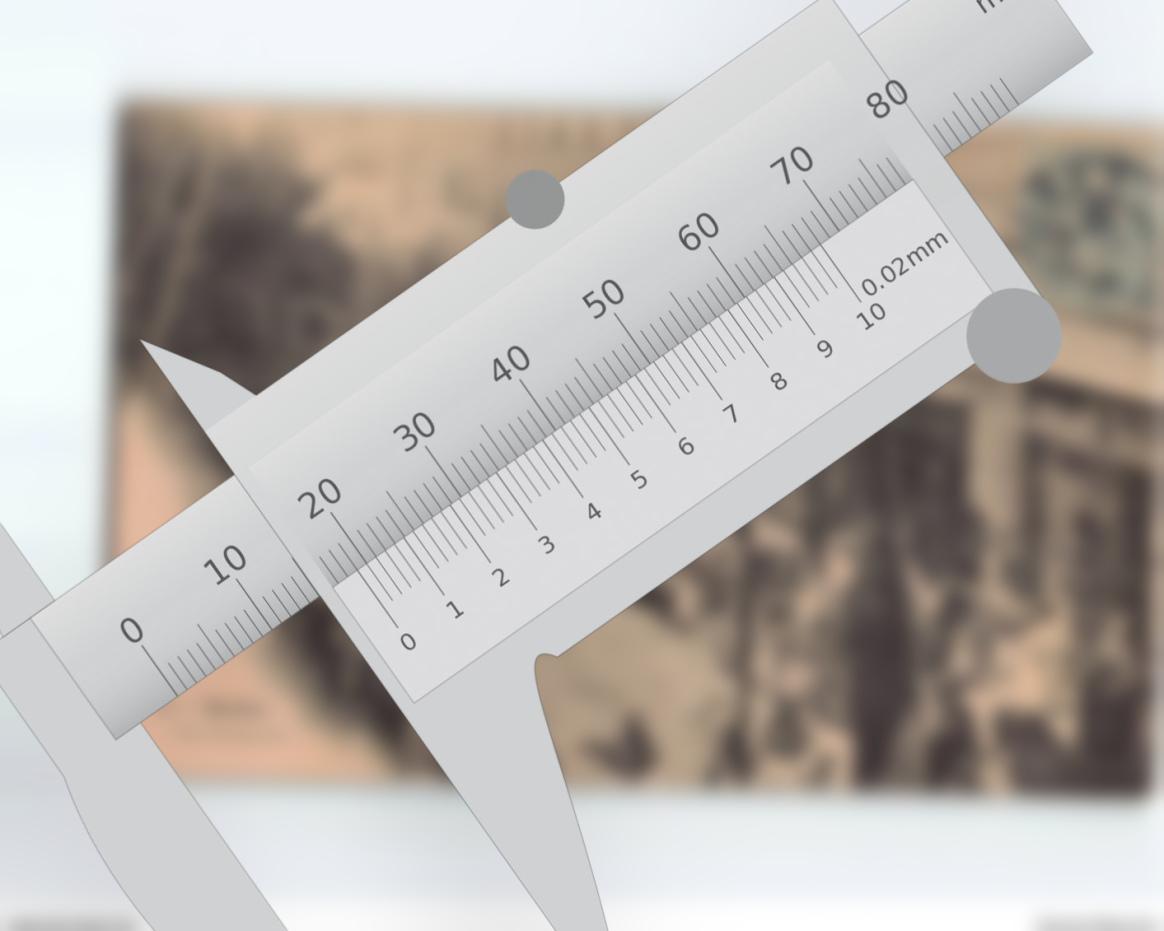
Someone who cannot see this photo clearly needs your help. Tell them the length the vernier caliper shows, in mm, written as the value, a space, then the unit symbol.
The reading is 19.0 mm
